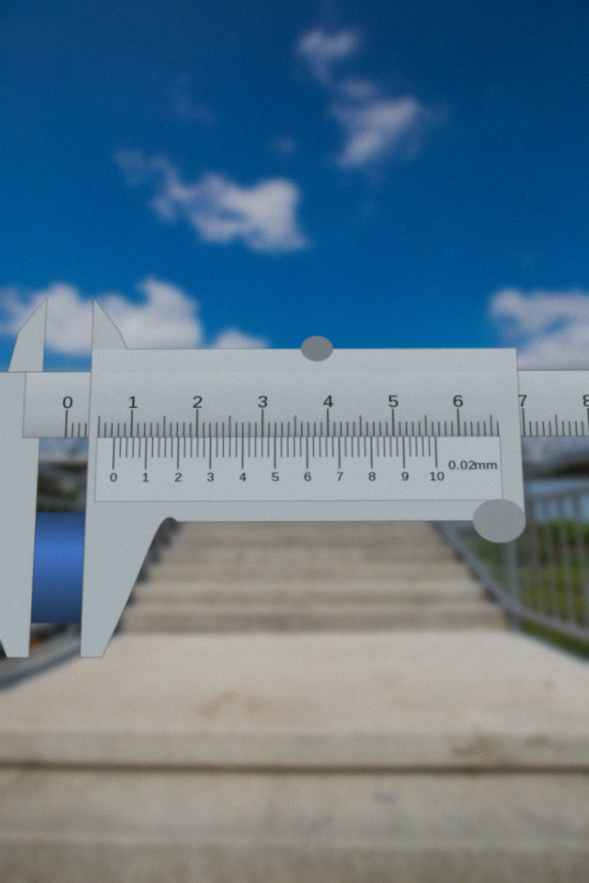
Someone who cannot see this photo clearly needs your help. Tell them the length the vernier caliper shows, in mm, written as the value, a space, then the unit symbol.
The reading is 7.4 mm
